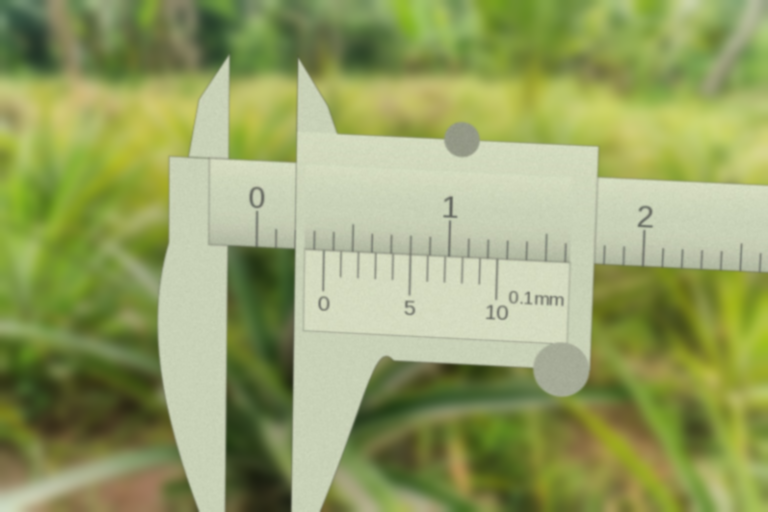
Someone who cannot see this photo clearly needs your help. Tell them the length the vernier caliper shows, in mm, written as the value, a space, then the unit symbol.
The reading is 3.5 mm
